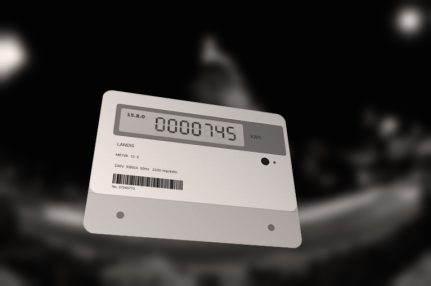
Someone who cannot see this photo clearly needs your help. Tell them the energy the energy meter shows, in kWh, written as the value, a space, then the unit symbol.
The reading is 745 kWh
